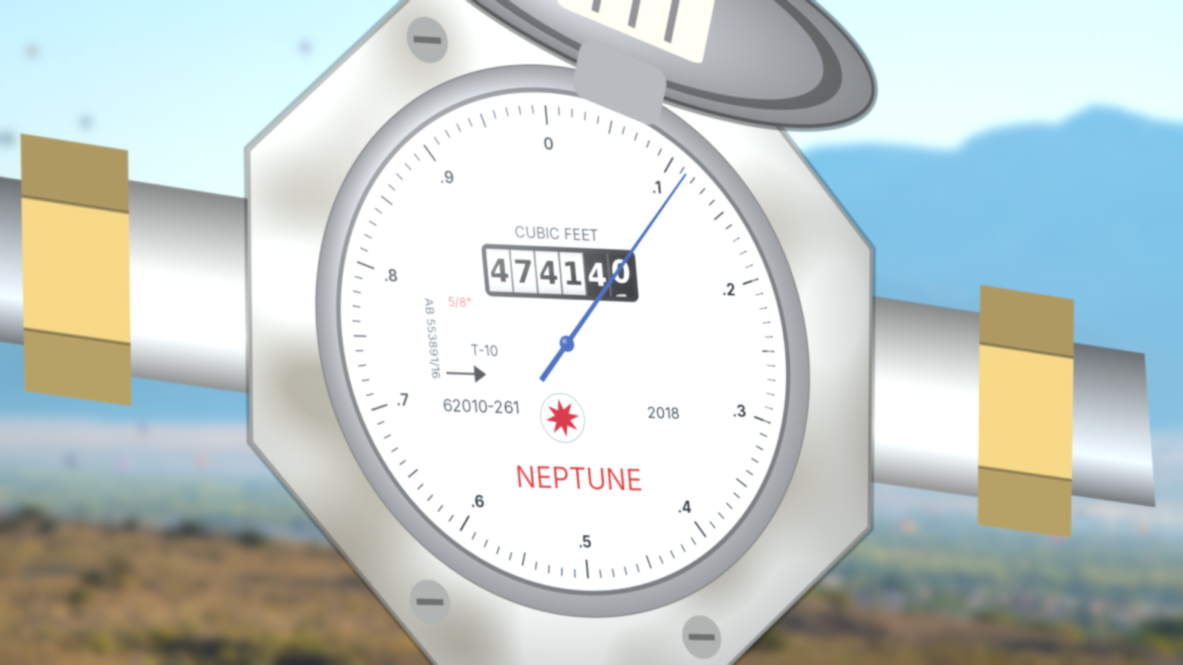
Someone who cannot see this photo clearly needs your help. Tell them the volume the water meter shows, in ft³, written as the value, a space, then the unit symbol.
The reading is 474140.11 ft³
